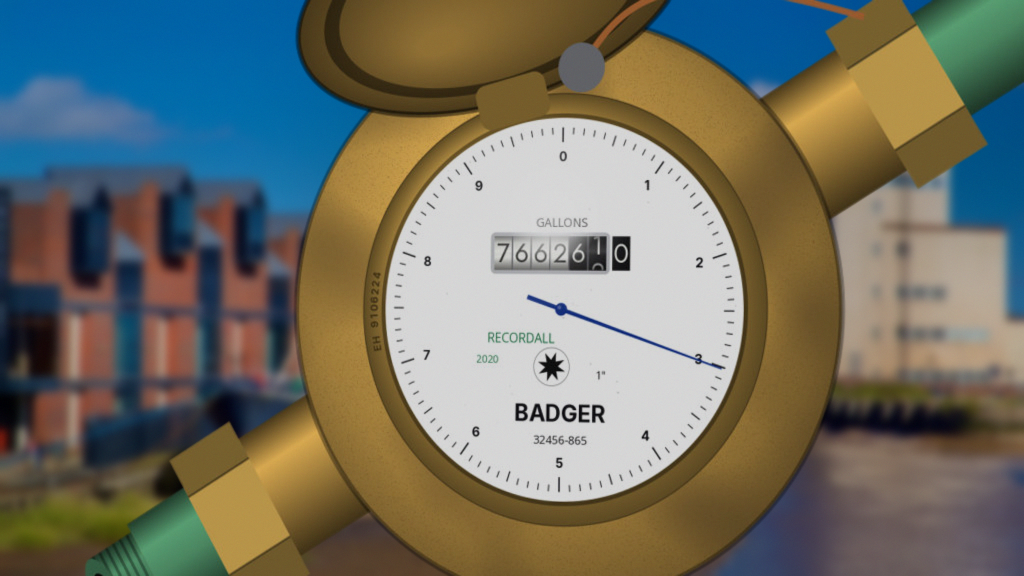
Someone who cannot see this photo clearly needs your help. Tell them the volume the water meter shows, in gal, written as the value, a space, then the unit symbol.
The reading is 7662613.0 gal
